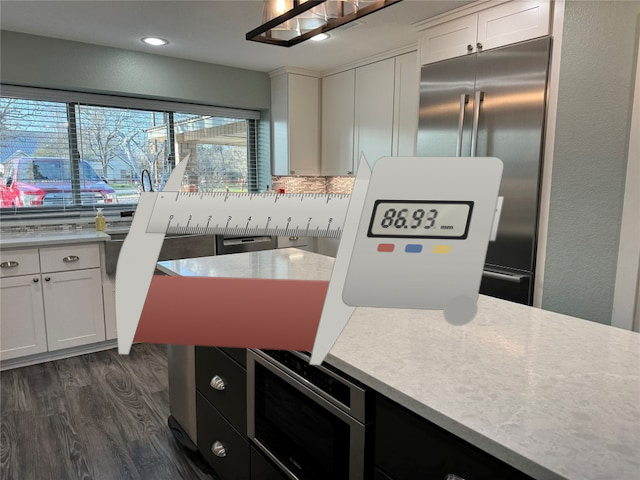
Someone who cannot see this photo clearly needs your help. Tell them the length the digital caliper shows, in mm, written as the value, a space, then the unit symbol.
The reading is 86.93 mm
